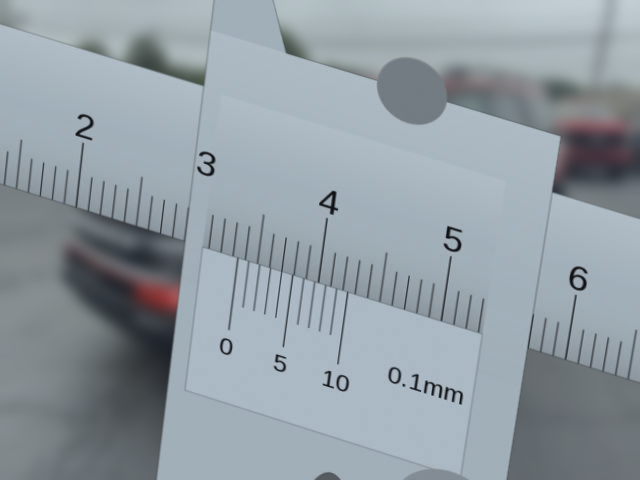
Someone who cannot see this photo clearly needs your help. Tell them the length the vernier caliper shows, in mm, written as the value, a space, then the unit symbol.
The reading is 33.4 mm
